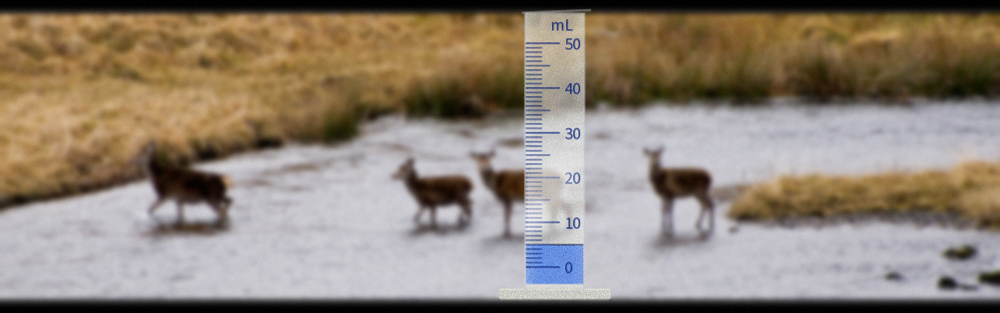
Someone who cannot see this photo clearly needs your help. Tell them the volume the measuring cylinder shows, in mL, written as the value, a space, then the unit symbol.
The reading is 5 mL
